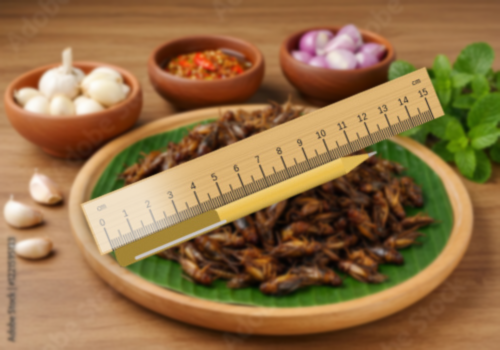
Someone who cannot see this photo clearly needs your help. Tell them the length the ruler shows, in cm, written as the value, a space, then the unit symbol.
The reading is 12 cm
